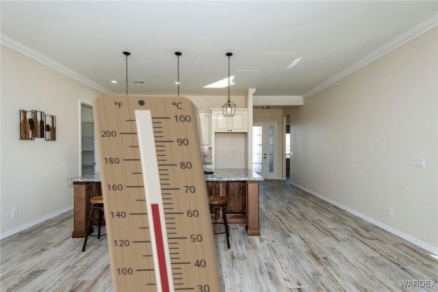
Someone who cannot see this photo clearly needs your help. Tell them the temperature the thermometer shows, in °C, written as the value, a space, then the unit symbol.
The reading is 64 °C
